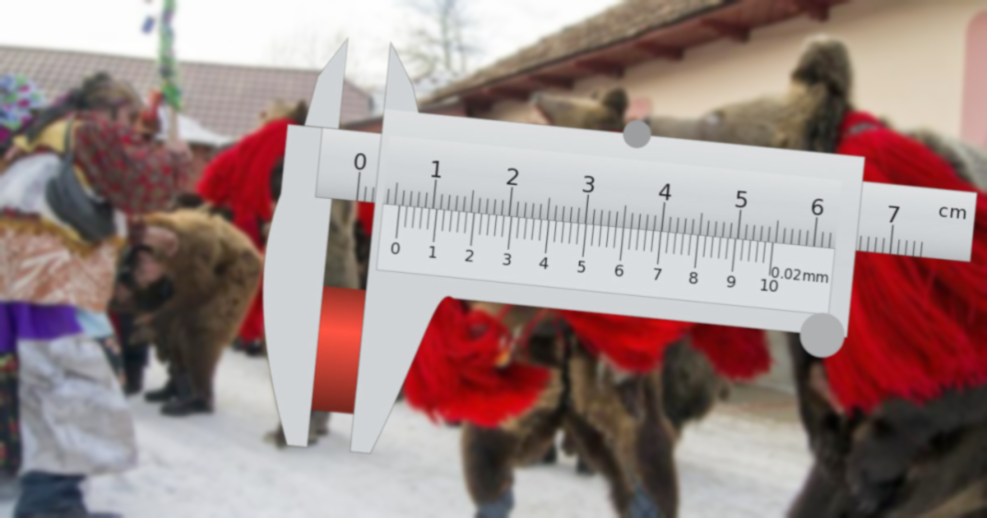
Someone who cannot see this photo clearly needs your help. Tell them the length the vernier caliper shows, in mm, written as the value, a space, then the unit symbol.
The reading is 5.6 mm
